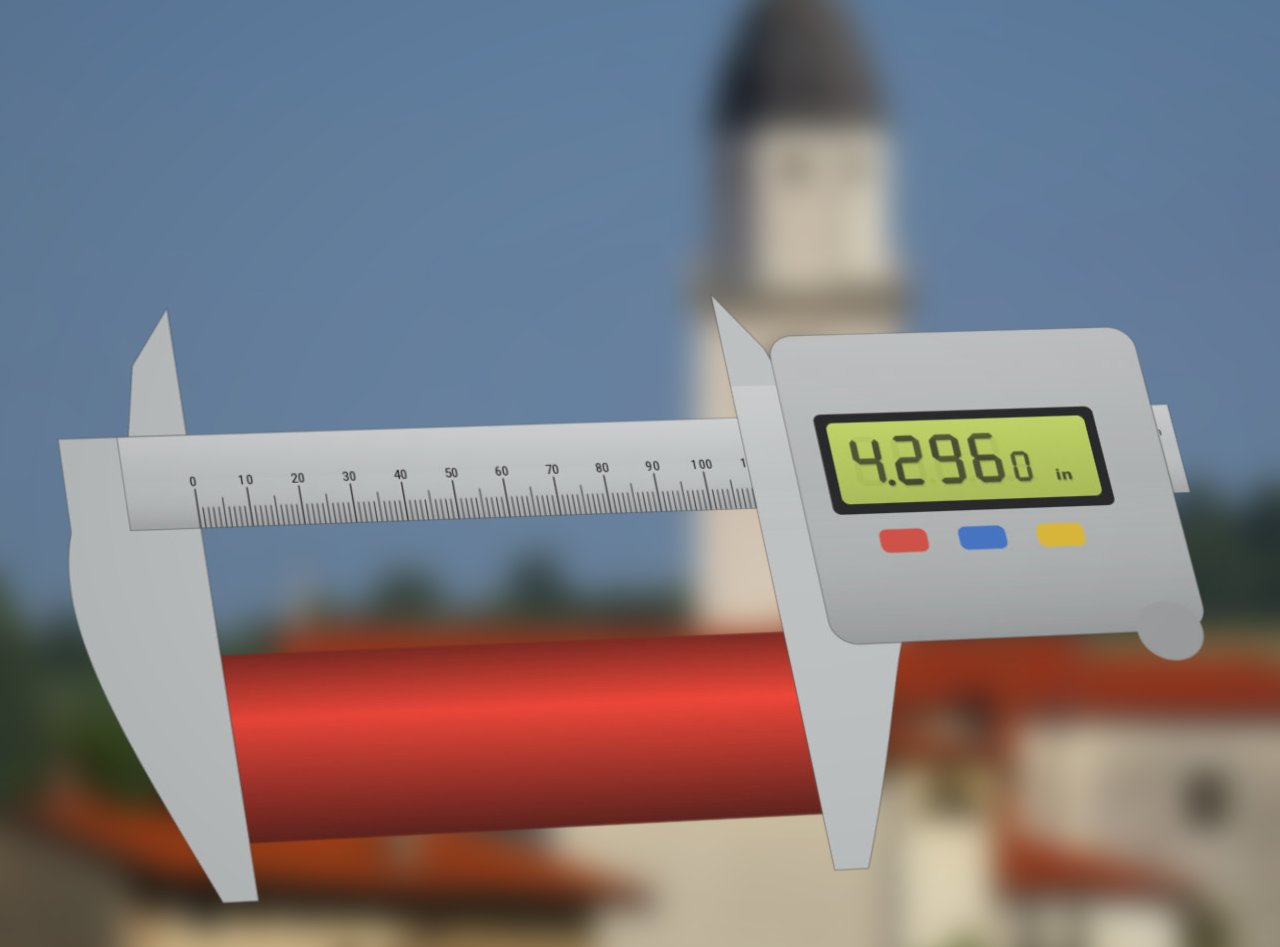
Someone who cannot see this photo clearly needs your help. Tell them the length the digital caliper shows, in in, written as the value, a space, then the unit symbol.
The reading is 4.2960 in
